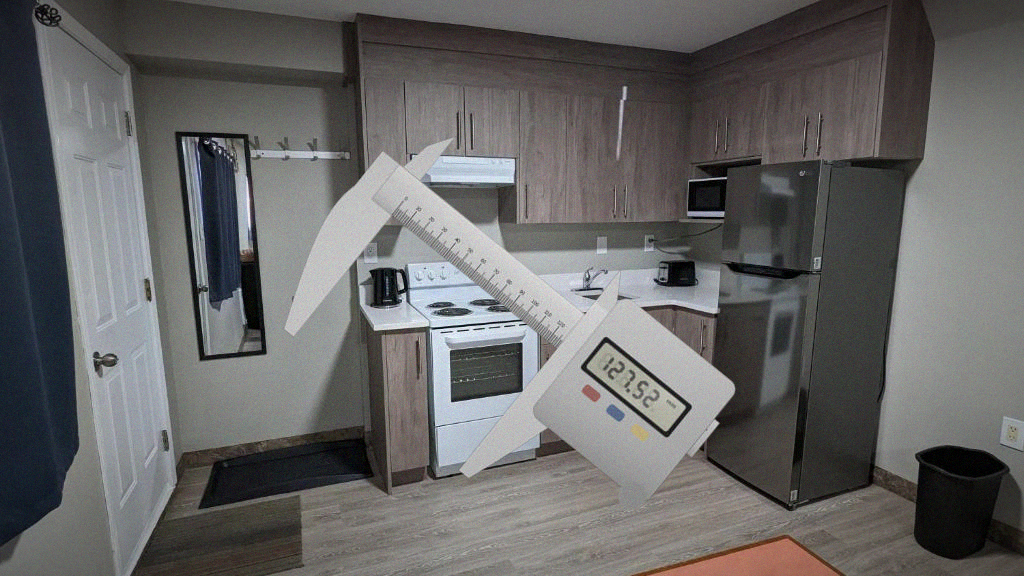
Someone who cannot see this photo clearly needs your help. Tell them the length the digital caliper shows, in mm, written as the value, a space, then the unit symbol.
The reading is 127.52 mm
